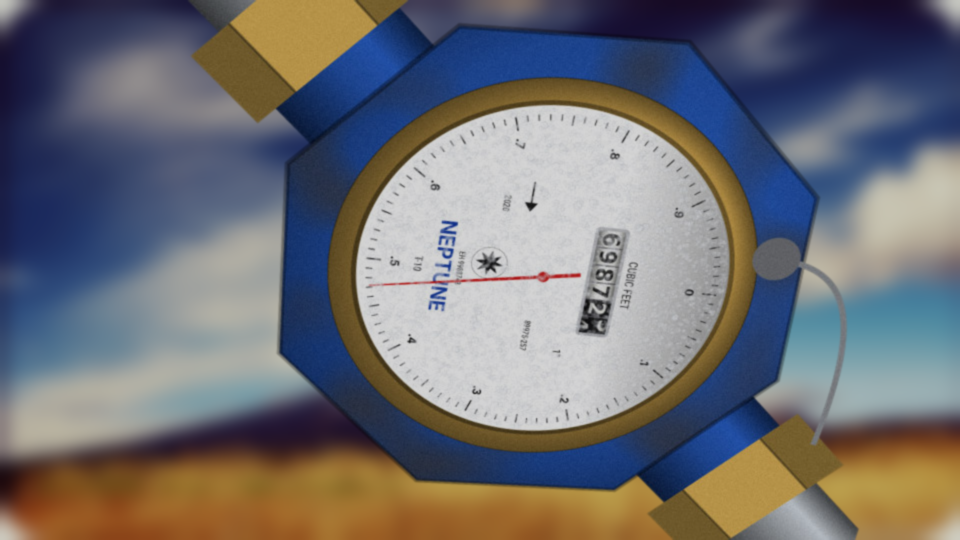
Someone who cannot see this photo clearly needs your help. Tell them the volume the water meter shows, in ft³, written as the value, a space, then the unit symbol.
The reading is 698723.47 ft³
